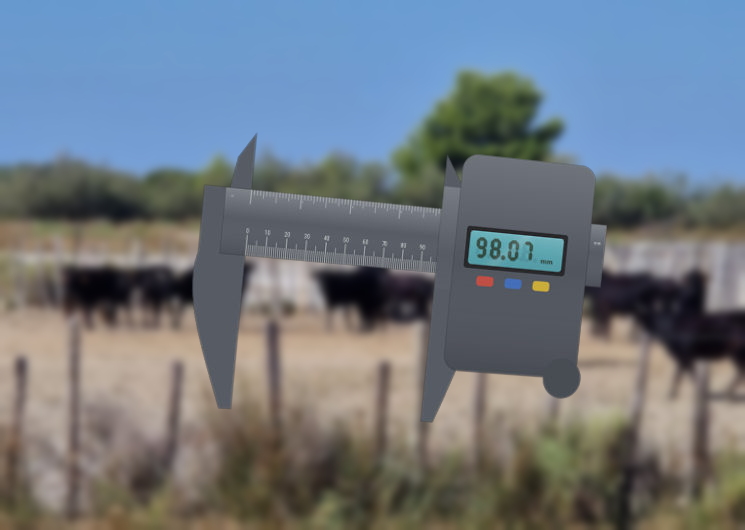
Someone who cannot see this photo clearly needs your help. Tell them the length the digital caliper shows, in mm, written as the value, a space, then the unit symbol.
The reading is 98.07 mm
